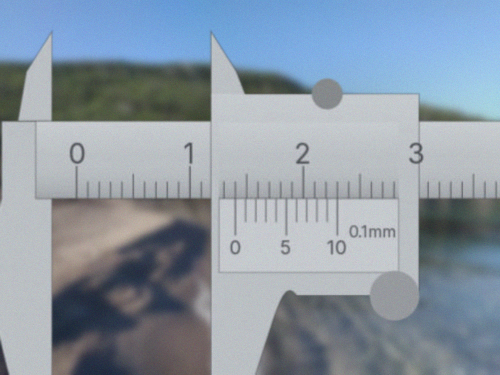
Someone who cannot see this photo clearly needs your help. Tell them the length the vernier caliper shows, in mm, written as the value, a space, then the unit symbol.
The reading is 14.0 mm
